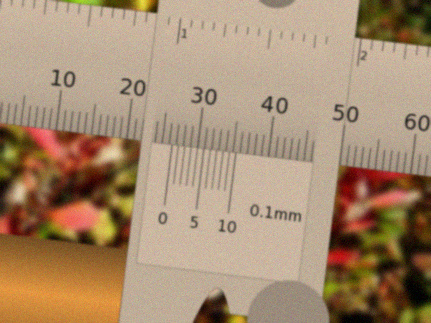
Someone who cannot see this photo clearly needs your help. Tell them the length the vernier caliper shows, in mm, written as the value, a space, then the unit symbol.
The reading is 26.4 mm
